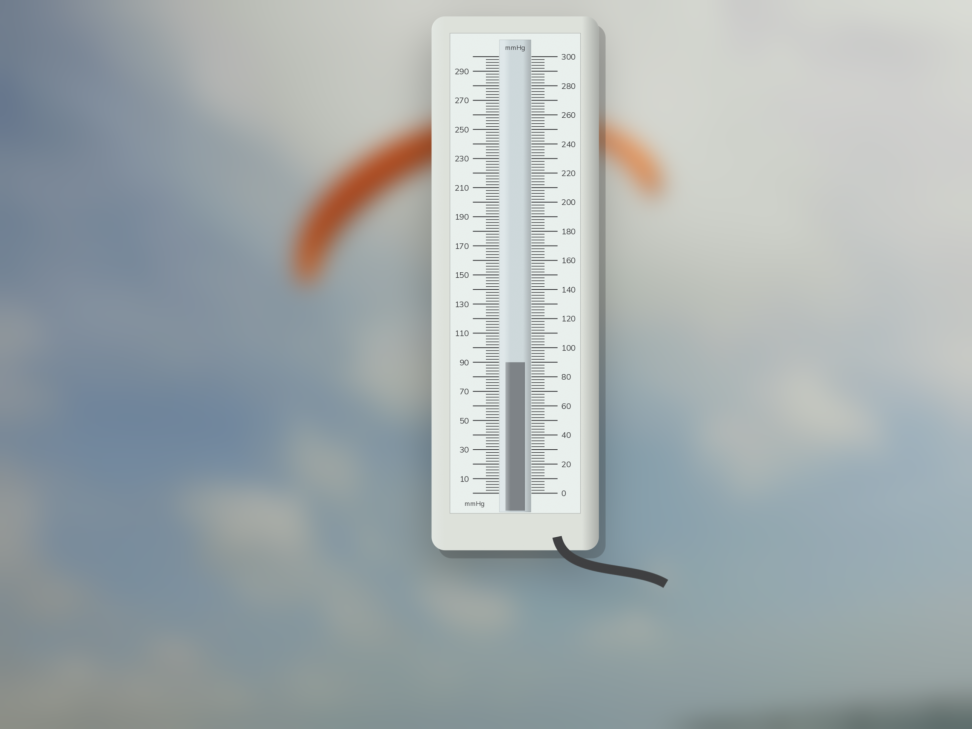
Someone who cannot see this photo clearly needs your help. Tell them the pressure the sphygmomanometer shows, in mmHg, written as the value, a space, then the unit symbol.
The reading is 90 mmHg
